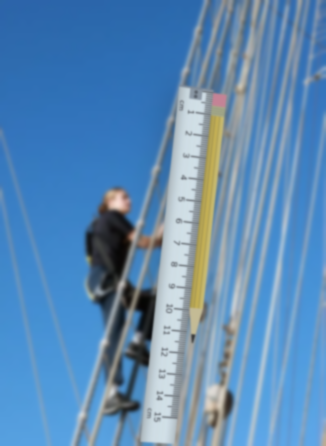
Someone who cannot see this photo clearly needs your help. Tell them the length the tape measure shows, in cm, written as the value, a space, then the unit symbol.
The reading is 11.5 cm
